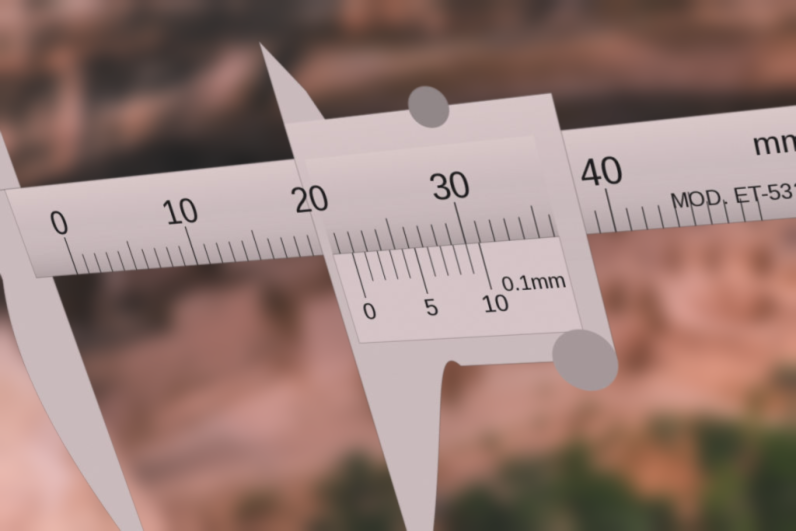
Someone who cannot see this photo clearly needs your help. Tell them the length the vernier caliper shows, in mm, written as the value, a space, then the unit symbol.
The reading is 21.9 mm
